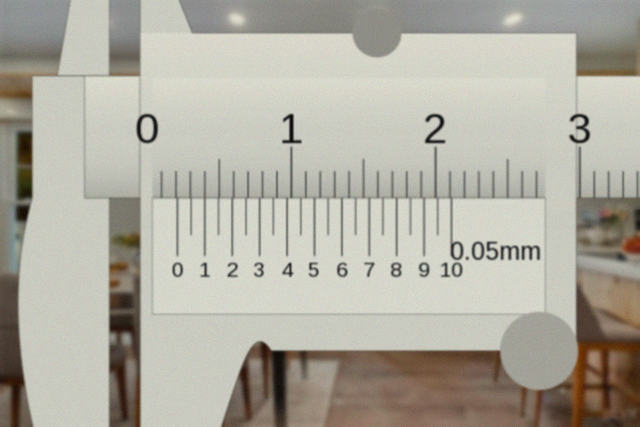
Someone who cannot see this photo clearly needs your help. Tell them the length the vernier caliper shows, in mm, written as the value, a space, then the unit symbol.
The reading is 2.1 mm
